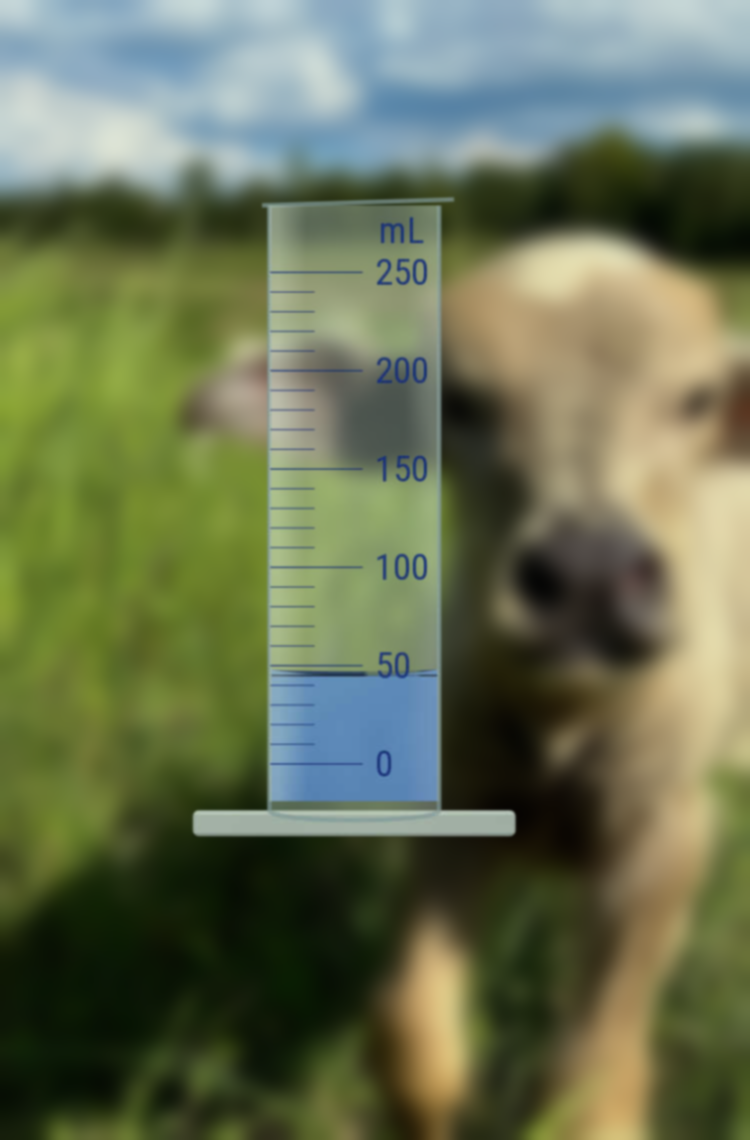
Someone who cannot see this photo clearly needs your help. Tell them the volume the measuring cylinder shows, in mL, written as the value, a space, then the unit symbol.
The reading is 45 mL
